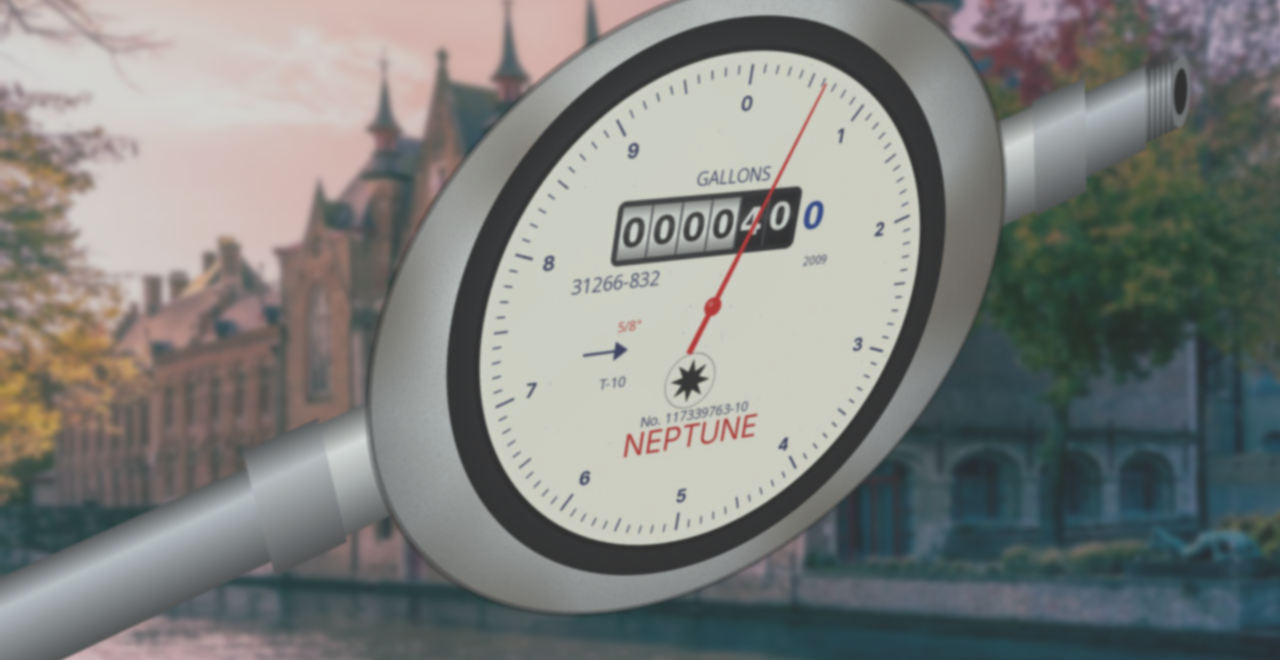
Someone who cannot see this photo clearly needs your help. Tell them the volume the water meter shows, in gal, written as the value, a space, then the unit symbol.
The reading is 400.6 gal
